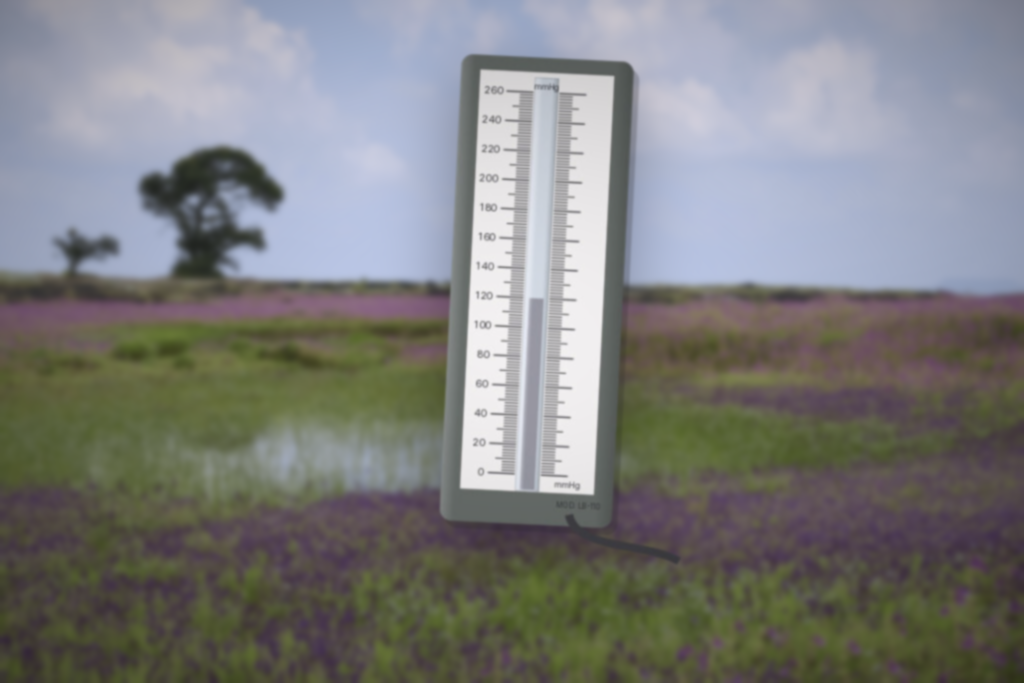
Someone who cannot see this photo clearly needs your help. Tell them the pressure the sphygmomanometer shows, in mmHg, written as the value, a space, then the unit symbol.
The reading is 120 mmHg
